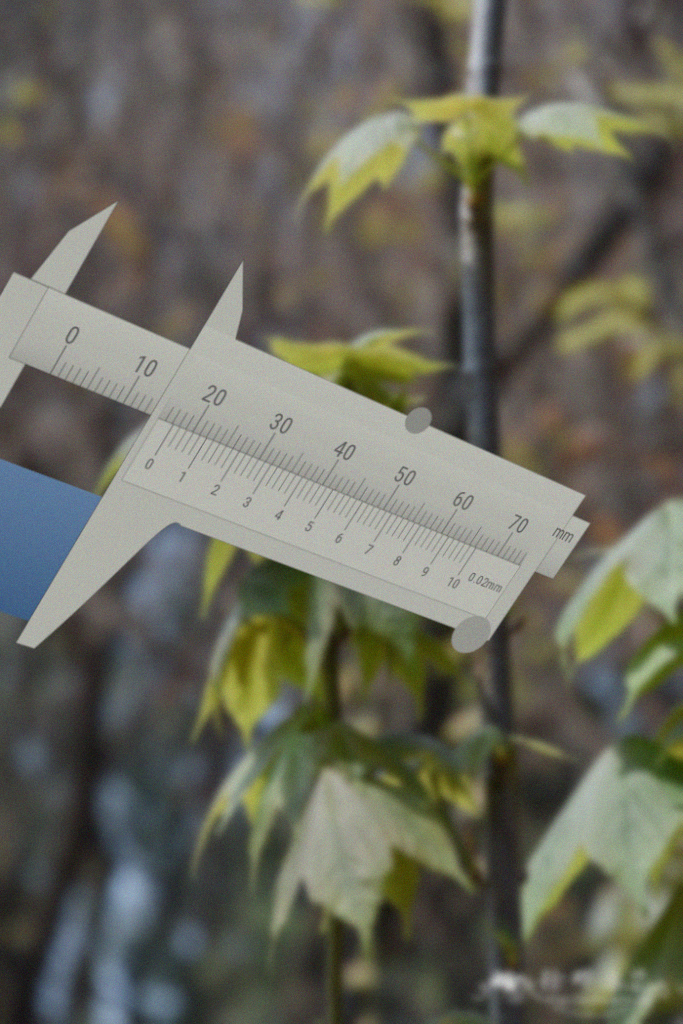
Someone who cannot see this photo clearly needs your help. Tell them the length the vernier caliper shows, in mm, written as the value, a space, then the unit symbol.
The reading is 17.2 mm
